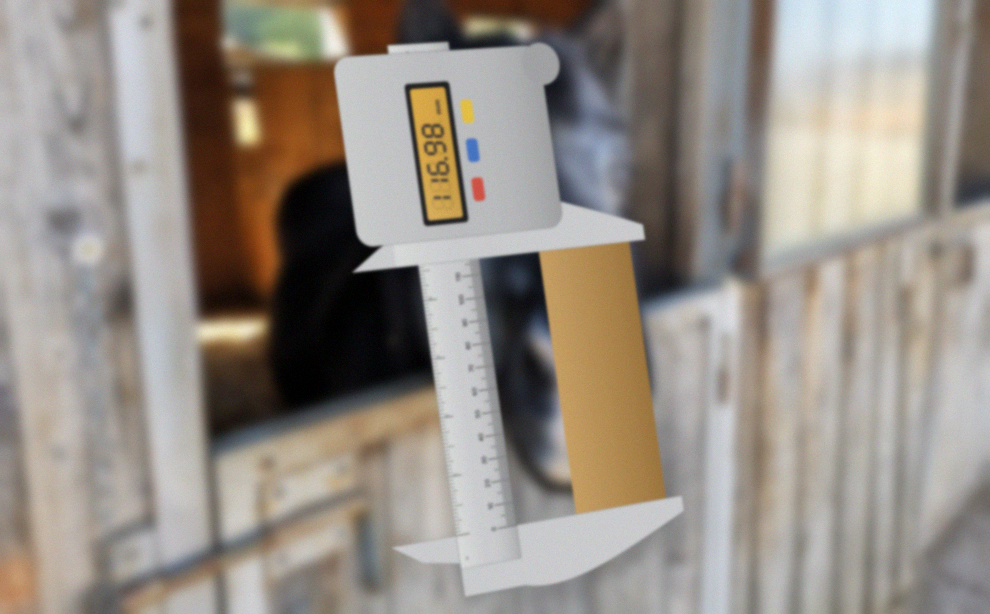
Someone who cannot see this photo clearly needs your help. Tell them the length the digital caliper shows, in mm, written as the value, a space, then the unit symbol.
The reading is 116.98 mm
